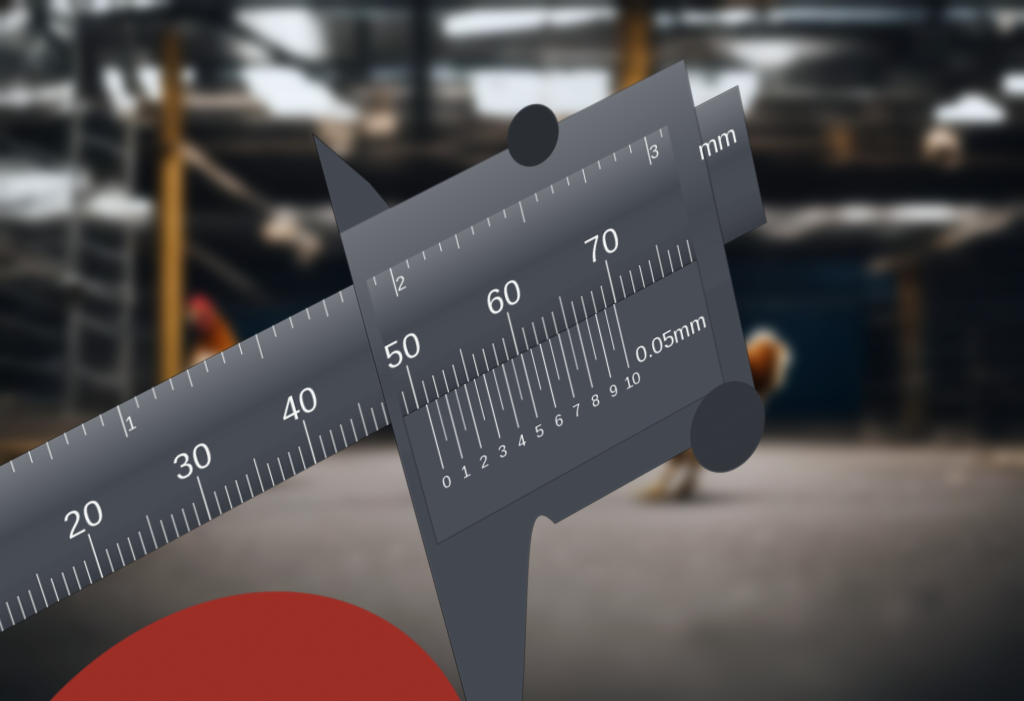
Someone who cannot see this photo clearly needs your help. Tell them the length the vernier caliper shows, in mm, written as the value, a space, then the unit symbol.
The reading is 50.8 mm
